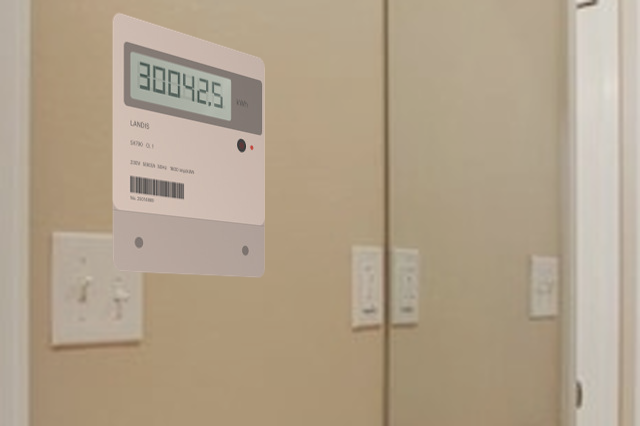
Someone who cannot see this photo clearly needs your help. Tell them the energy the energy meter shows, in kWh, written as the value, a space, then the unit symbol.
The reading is 30042.5 kWh
